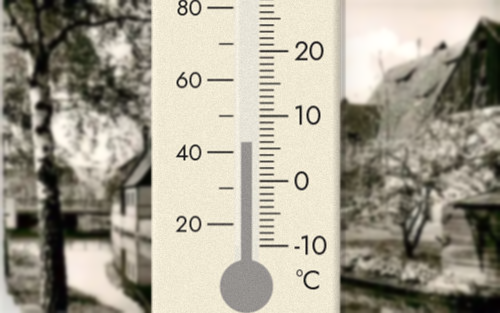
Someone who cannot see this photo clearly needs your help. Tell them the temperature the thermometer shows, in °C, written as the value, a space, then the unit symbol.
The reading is 6 °C
